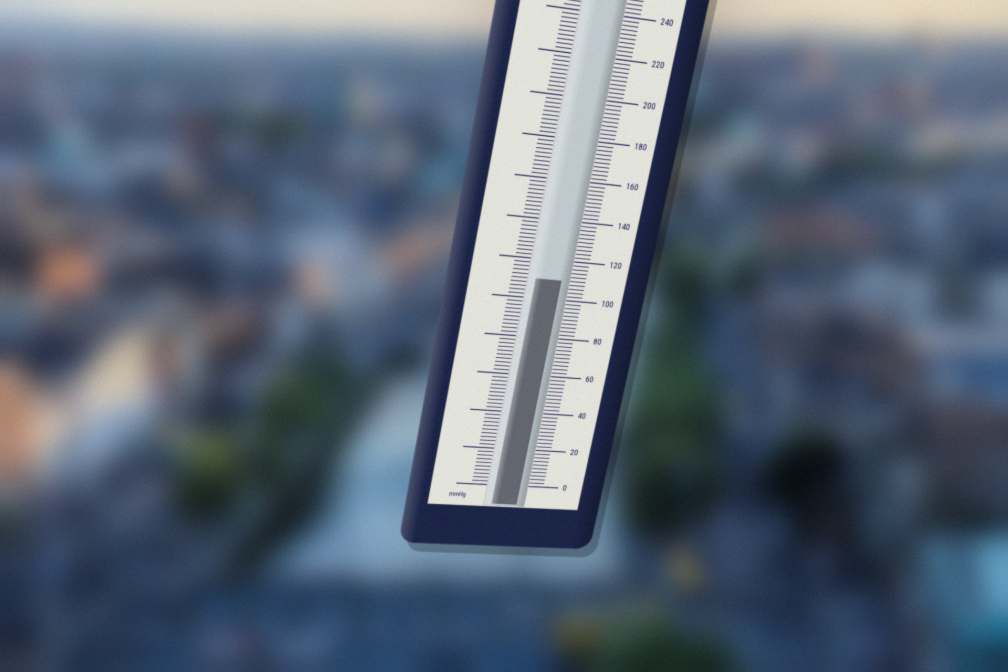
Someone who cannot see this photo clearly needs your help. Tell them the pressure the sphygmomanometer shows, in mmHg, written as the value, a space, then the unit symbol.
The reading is 110 mmHg
